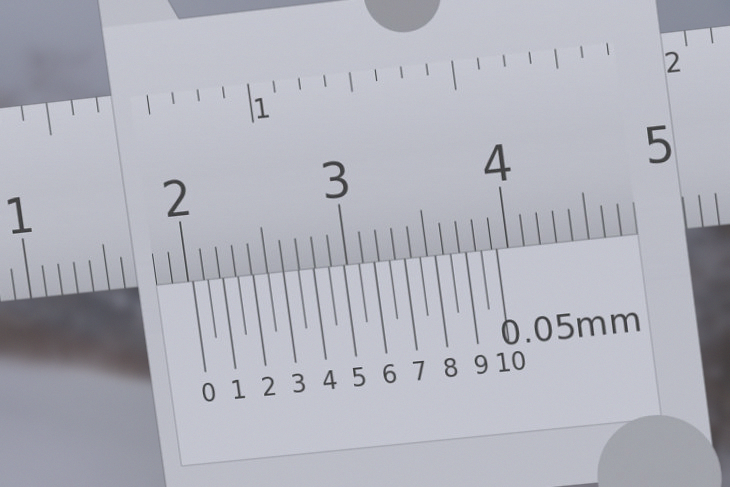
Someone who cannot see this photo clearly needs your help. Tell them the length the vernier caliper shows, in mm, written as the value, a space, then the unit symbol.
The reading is 20.3 mm
